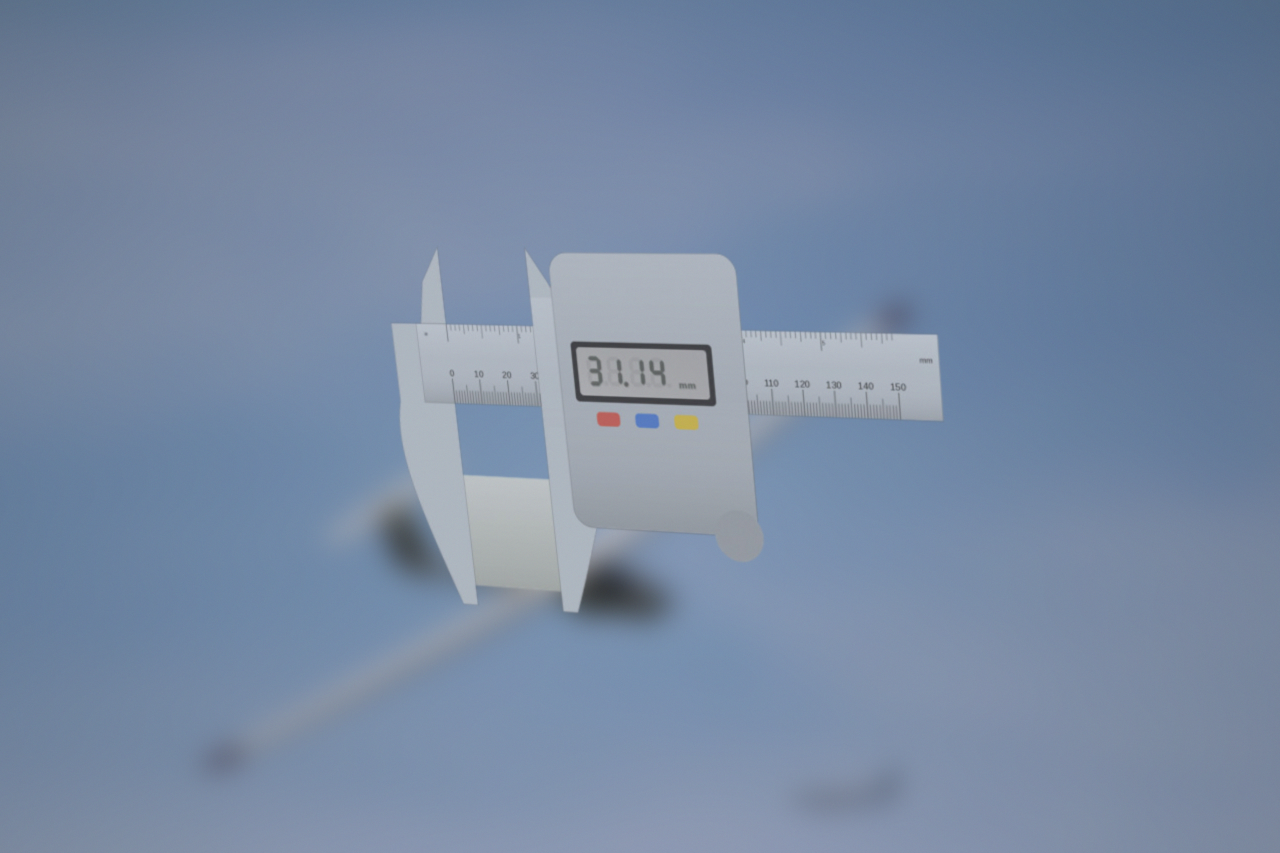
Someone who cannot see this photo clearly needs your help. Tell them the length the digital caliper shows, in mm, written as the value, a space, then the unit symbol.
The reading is 31.14 mm
